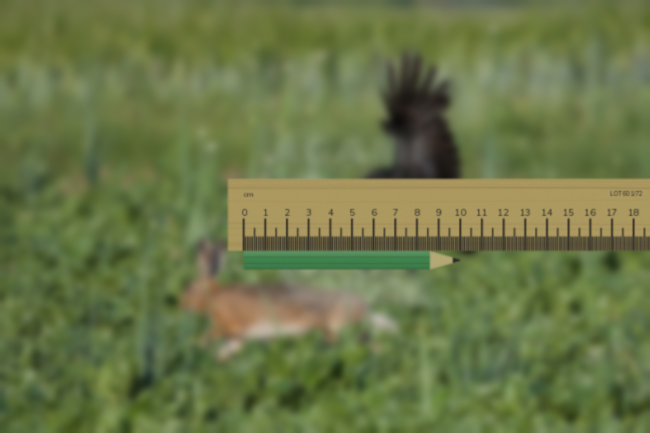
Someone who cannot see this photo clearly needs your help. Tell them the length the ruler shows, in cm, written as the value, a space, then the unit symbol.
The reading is 10 cm
